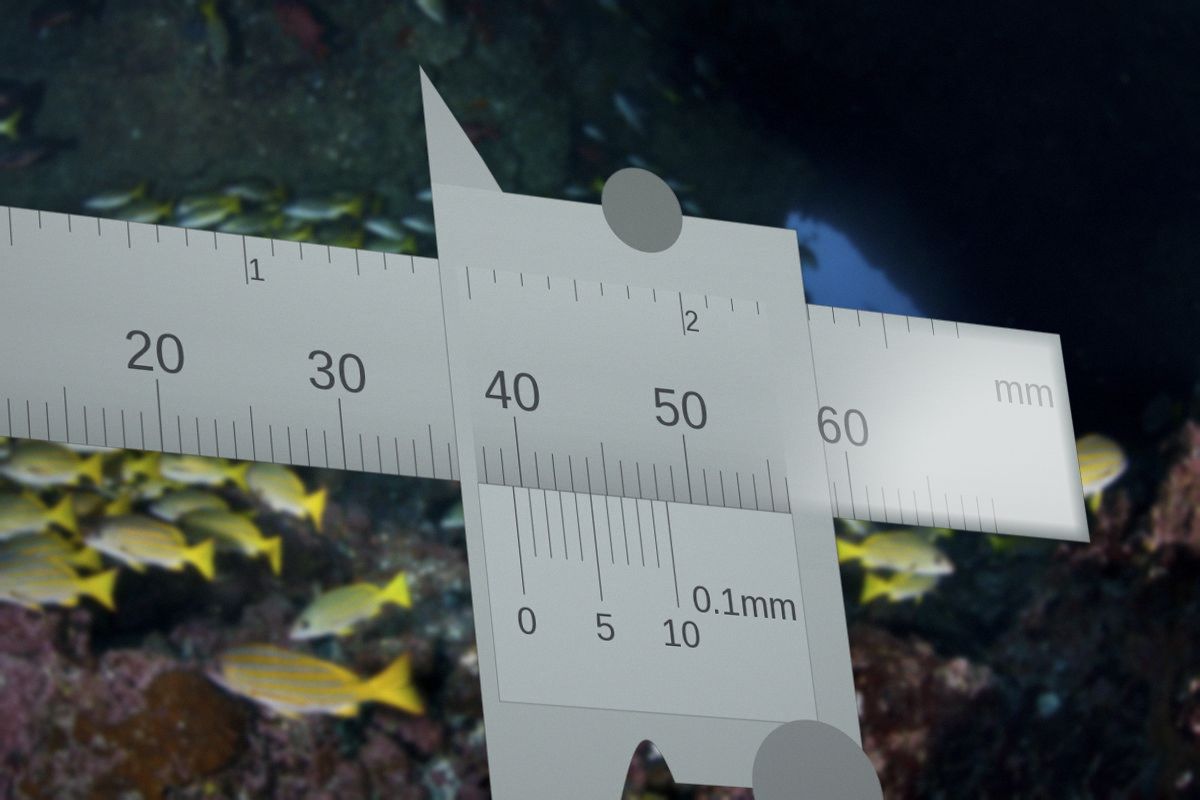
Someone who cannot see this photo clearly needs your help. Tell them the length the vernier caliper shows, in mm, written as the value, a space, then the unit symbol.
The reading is 39.5 mm
